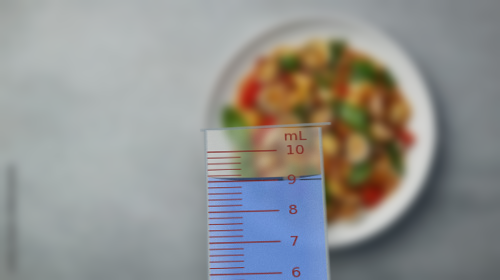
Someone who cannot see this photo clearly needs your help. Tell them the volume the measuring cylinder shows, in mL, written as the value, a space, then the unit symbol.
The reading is 9 mL
